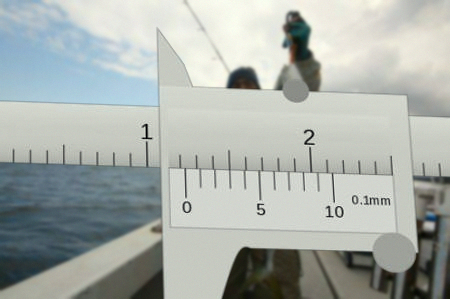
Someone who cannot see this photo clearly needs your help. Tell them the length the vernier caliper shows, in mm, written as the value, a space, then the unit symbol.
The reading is 12.3 mm
